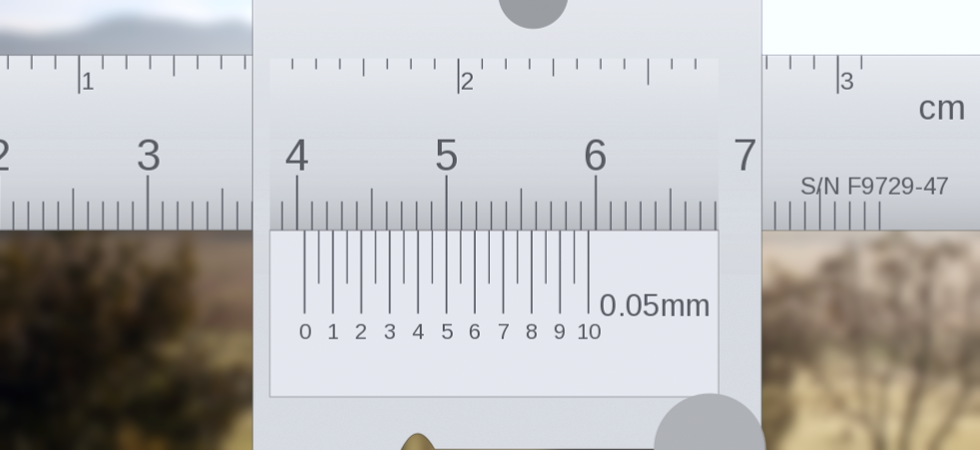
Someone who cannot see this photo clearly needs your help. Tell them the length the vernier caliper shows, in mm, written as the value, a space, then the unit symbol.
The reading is 40.5 mm
